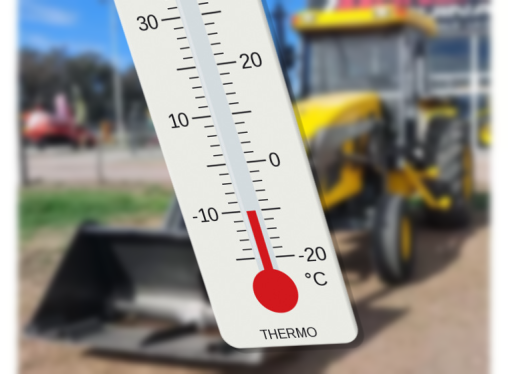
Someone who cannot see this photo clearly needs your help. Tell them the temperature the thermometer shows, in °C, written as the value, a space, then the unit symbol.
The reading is -10 °C
